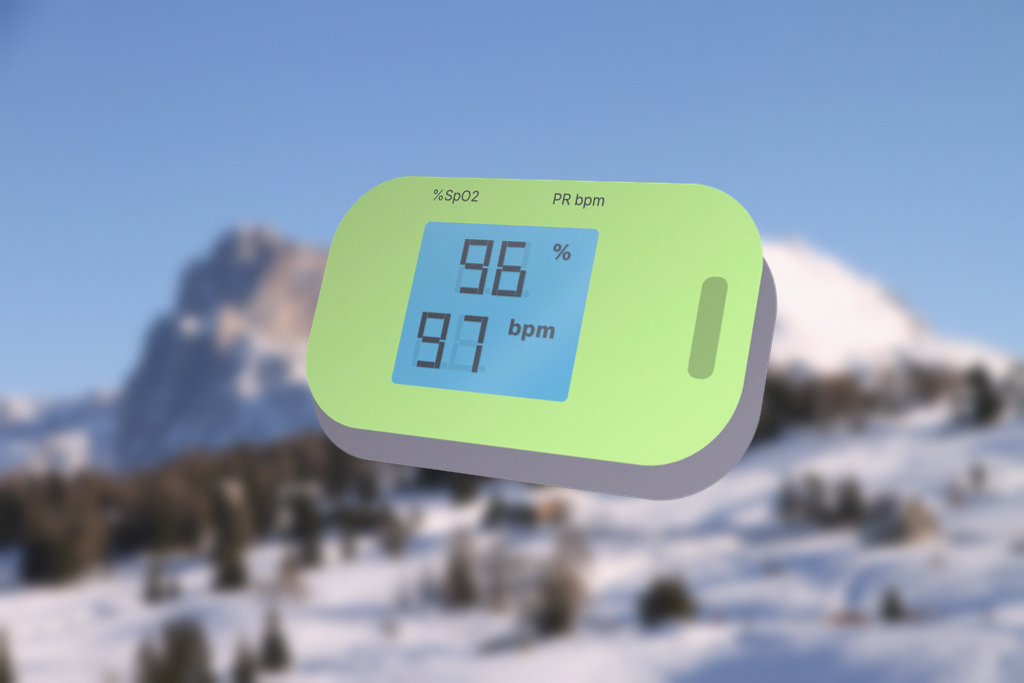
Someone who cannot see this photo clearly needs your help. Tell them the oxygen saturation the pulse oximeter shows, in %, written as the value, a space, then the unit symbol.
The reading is 96 %
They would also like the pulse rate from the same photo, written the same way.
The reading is 97 bpm
